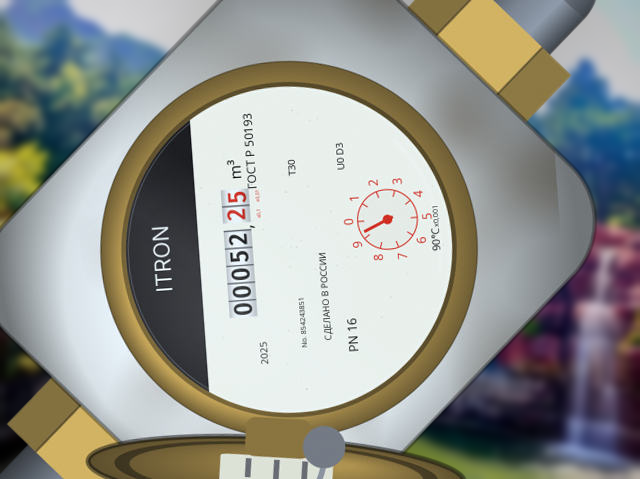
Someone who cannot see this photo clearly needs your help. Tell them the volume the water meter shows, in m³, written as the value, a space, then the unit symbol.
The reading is 52.249 m³
